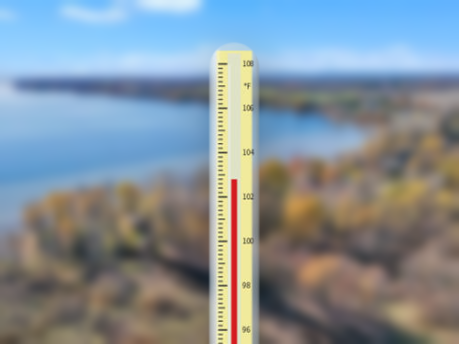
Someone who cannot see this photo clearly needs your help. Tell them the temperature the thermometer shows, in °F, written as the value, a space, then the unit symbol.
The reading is 102.8 °F
